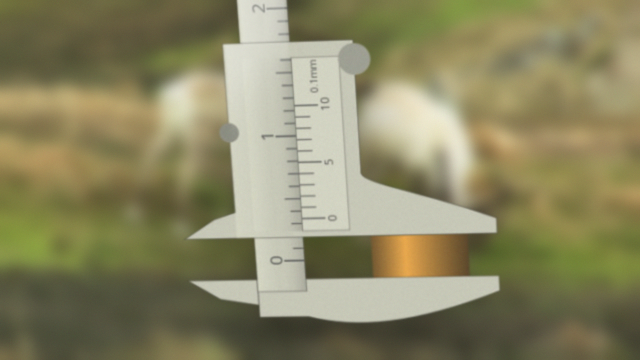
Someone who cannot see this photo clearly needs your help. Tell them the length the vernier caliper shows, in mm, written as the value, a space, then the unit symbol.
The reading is 3.4 mm
